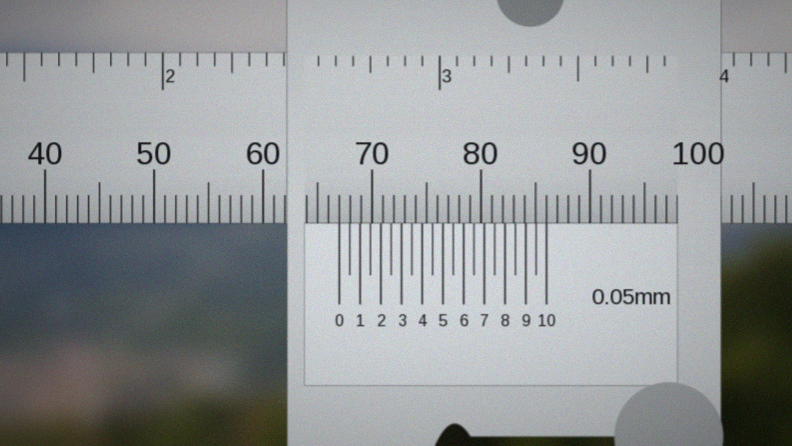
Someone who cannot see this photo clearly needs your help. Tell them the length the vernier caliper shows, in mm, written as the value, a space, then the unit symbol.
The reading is 67.0 mm
